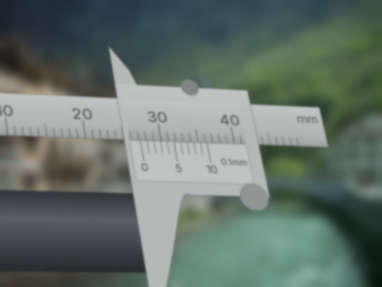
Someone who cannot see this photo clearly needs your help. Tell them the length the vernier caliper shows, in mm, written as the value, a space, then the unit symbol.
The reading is 27.2 mm
